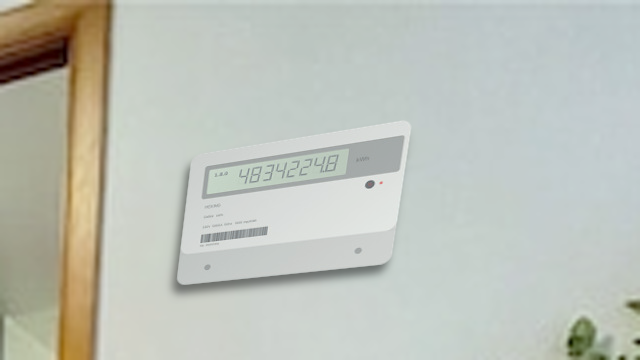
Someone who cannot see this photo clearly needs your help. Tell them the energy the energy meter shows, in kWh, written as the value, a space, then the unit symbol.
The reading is 4834224.8 kWh
